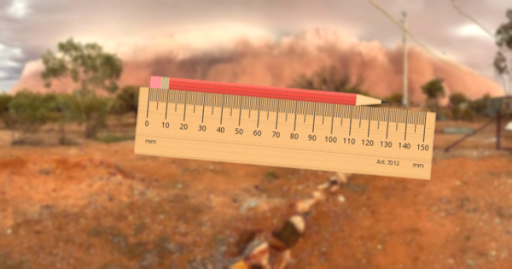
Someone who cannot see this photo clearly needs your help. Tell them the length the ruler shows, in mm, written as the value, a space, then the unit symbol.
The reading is 130 mm
